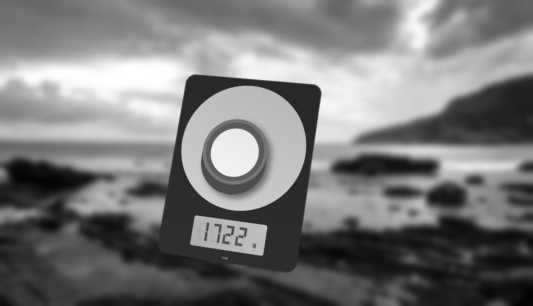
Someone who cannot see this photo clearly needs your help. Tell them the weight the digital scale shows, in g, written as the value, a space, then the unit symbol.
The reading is 1722 g
